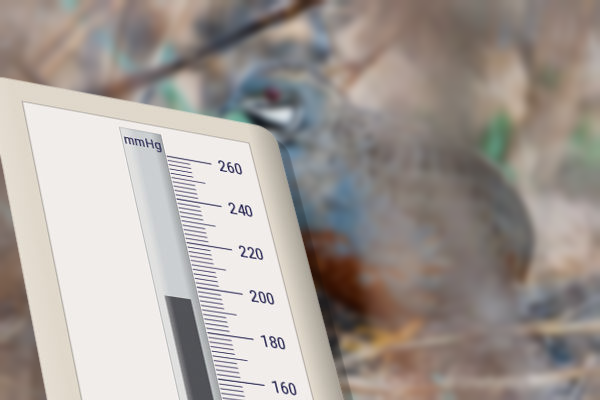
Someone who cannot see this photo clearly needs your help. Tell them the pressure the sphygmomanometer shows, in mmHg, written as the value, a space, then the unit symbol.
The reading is 194 mmHg
